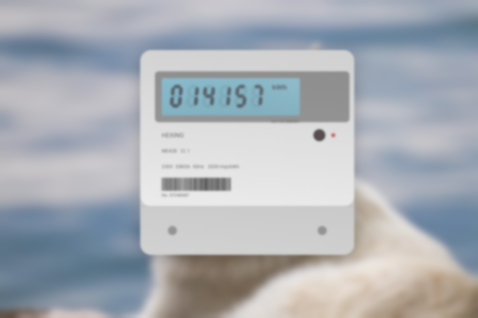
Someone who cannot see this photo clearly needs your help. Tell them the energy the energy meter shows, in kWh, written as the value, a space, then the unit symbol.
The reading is 14157 kWh
